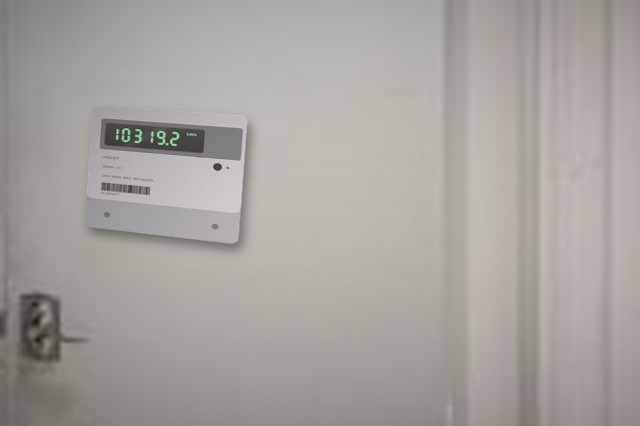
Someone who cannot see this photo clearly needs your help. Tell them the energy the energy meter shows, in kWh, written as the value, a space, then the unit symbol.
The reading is 10319.2 kWh
